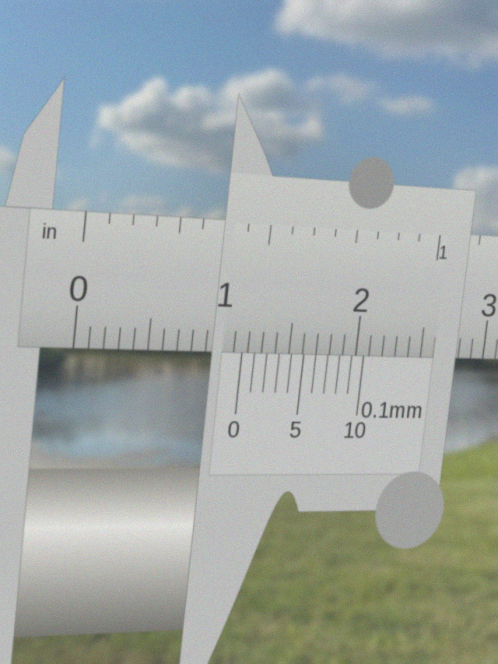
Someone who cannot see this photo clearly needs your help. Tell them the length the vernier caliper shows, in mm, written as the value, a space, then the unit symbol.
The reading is 11.6 mm
